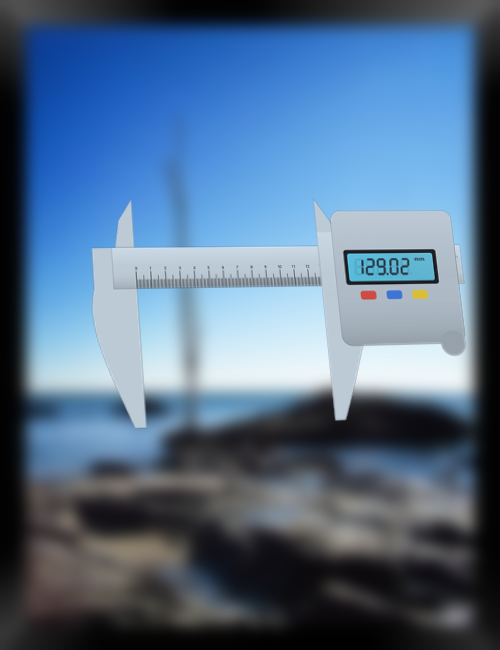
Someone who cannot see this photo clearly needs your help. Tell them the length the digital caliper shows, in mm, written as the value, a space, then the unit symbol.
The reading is 129.02 mm
